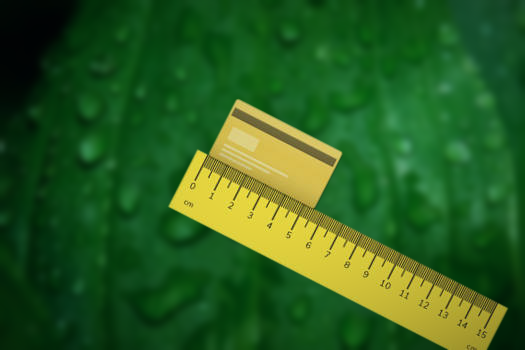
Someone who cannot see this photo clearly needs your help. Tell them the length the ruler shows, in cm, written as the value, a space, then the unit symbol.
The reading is 5.5 cm
